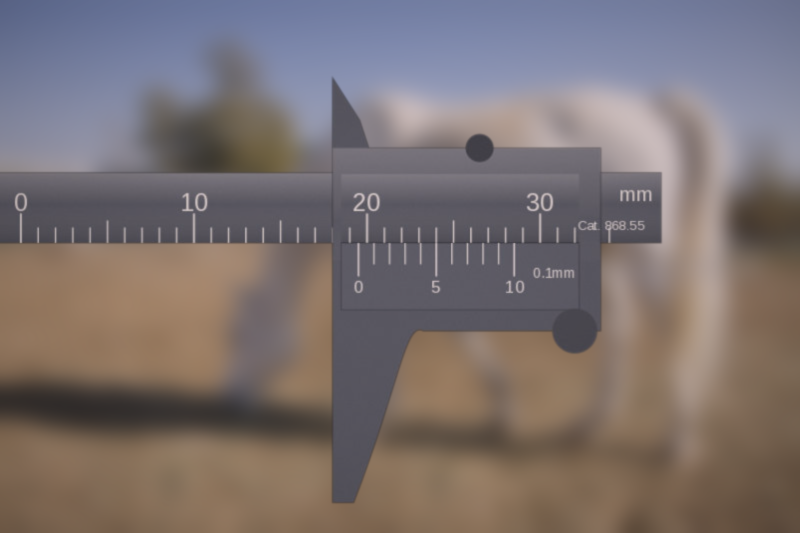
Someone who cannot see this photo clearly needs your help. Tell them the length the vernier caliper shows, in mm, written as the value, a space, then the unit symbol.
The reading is 19.5 mm
